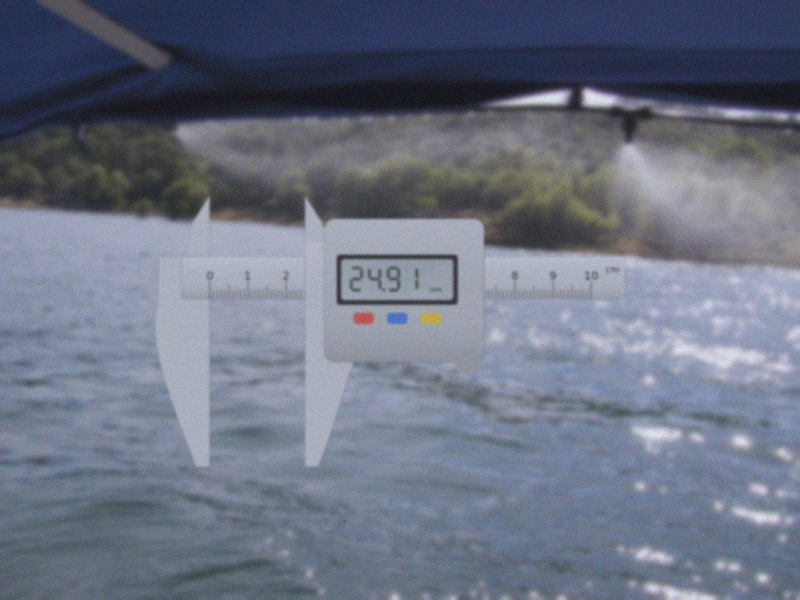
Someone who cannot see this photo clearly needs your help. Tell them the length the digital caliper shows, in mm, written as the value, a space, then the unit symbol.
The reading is 24.91 mm
